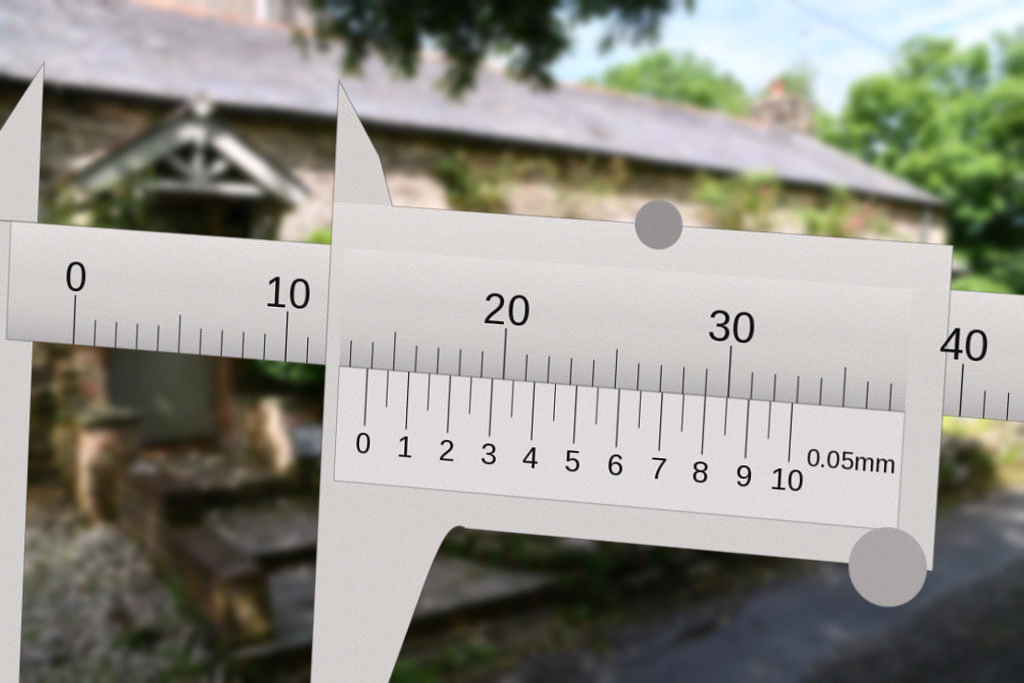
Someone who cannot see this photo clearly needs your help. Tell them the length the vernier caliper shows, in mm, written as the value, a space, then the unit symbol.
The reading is 13.8 mm
